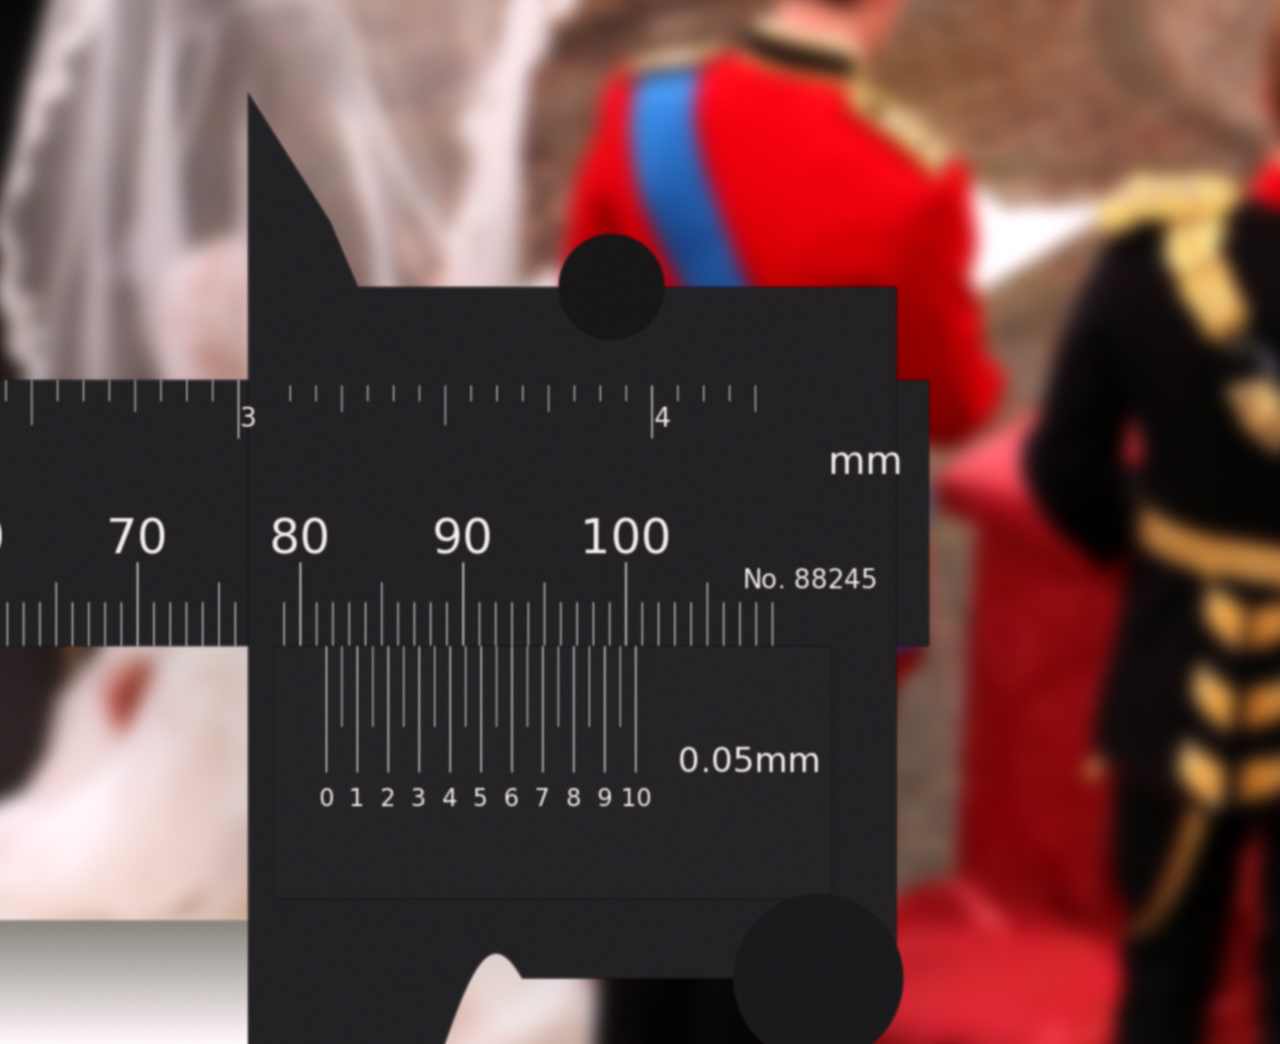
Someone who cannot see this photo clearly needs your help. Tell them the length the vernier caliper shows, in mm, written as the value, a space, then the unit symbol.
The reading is 81.6 mm
